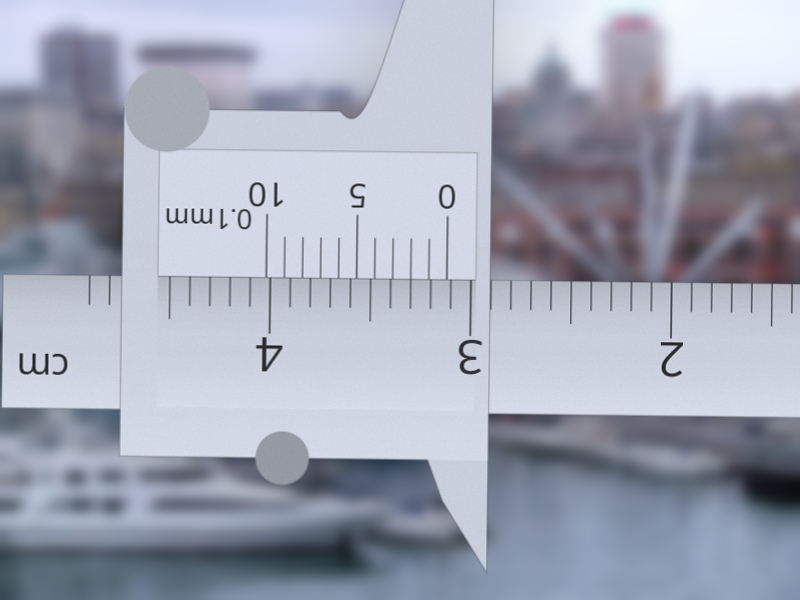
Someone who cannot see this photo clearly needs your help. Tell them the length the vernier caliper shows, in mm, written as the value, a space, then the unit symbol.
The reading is 31.2 mm
